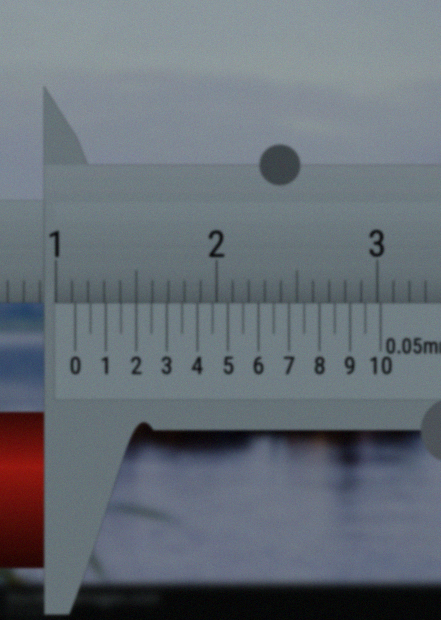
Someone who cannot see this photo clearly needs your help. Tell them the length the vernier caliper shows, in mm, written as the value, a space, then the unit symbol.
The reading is 11.2 mm
